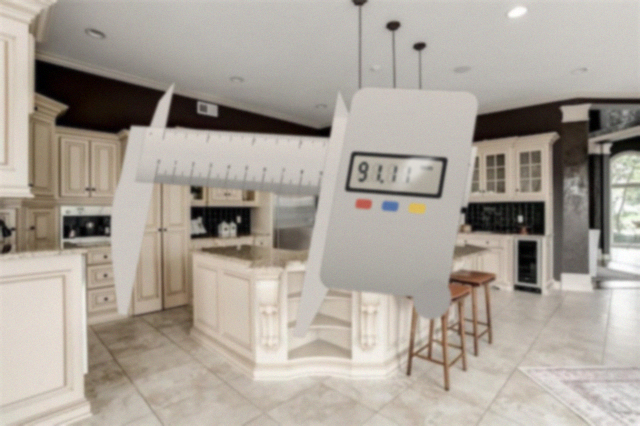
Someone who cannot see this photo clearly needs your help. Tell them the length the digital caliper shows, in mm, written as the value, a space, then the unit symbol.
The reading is 91.11 mm
